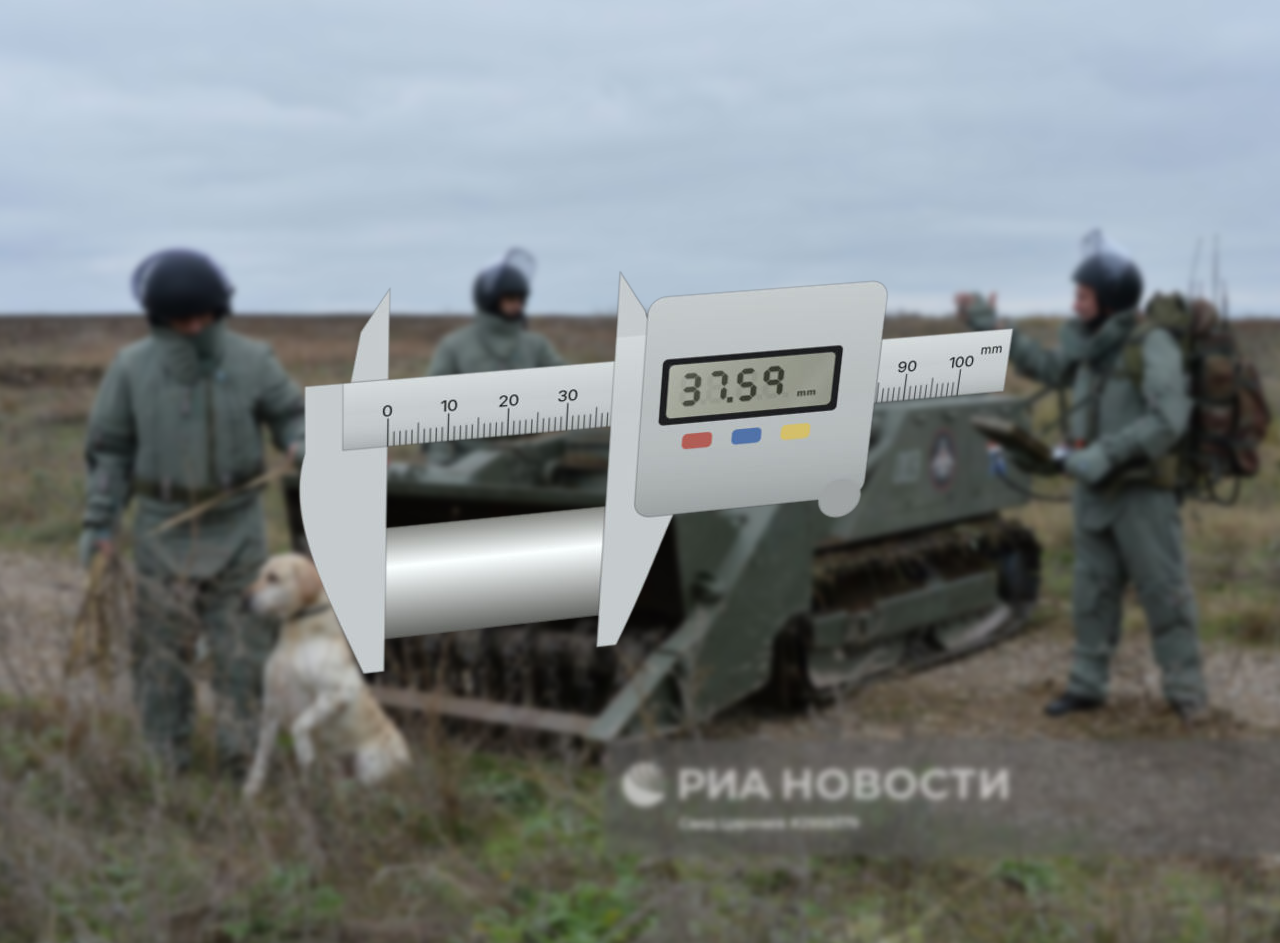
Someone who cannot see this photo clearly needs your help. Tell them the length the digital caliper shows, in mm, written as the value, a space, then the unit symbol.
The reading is 37.59 mm
